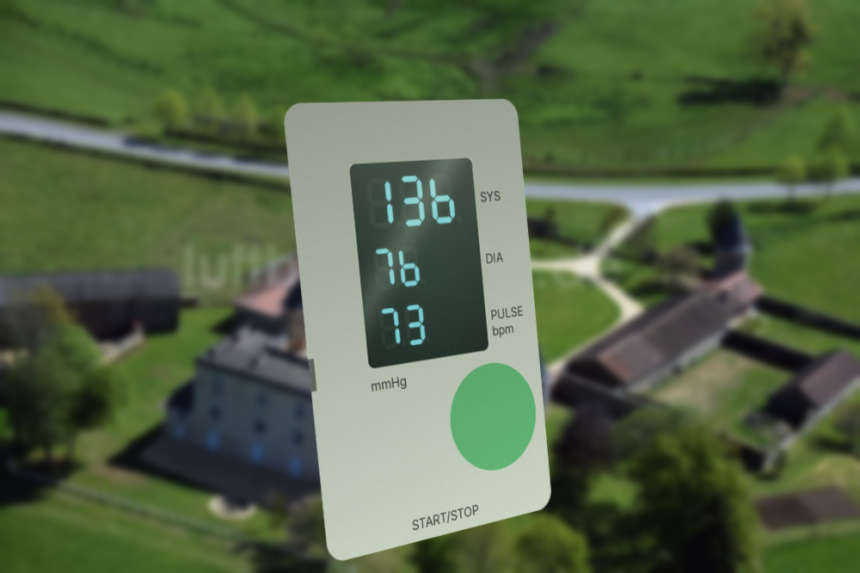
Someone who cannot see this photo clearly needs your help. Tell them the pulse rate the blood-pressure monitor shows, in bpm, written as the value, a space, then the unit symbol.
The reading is 73 bpm
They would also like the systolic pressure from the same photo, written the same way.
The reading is 136 mmHg
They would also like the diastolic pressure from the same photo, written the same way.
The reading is 76 mmHg
